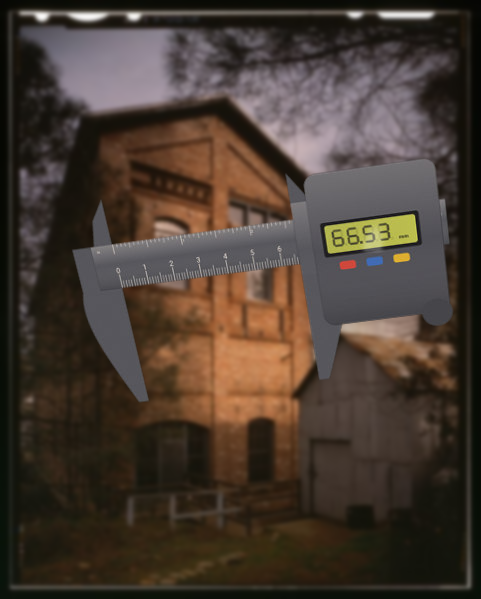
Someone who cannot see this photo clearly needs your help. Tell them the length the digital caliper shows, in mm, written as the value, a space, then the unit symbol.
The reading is 66.53 mm
